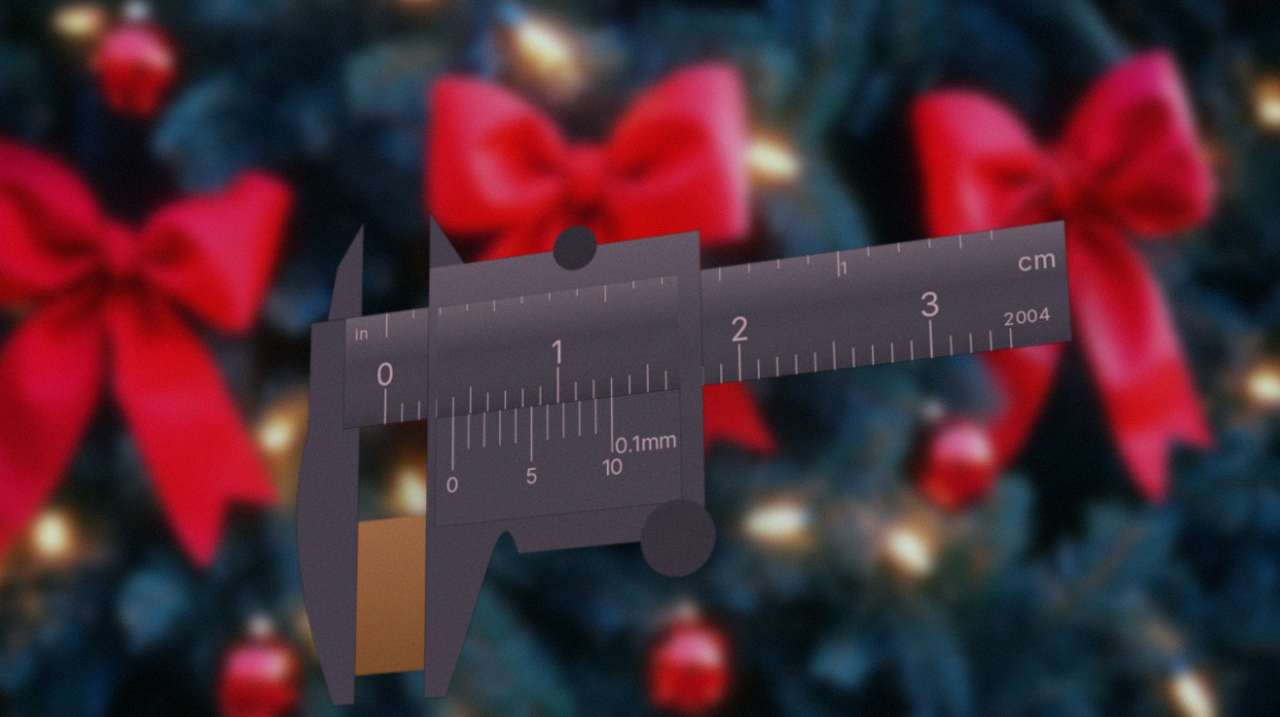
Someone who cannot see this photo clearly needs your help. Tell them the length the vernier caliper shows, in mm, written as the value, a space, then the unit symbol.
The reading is 4.0 mm
